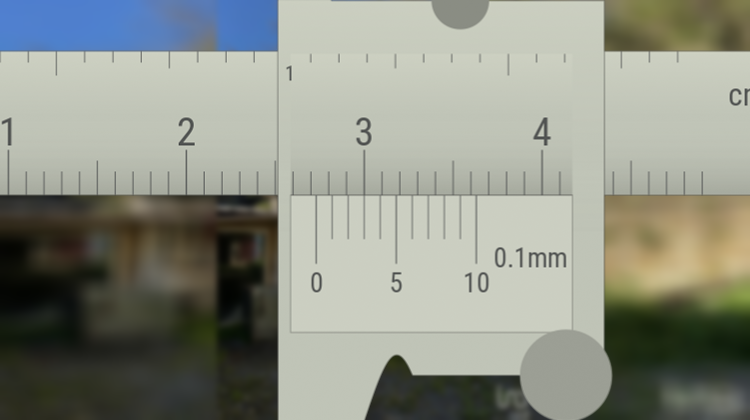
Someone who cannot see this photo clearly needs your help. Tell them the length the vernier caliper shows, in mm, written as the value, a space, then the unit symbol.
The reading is 27.3 mm
